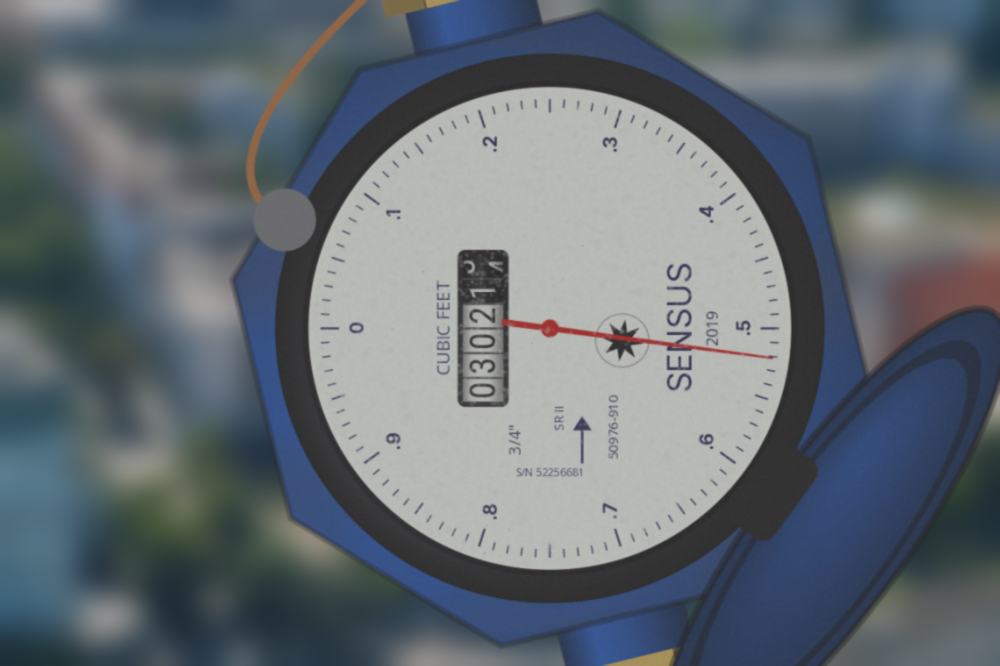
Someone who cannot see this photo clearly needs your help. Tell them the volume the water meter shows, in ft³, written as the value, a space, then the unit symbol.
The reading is 30213.52 ft³
